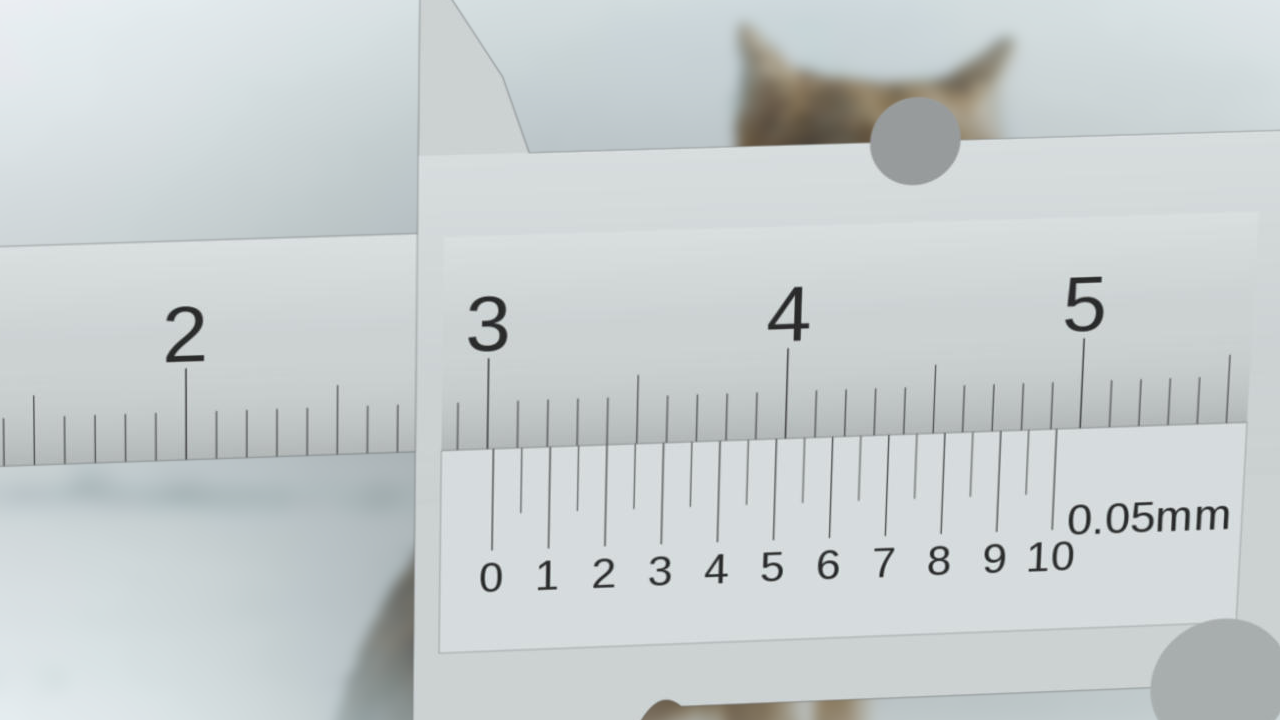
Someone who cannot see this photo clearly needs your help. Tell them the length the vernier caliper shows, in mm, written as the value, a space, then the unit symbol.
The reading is 30.20 mm
